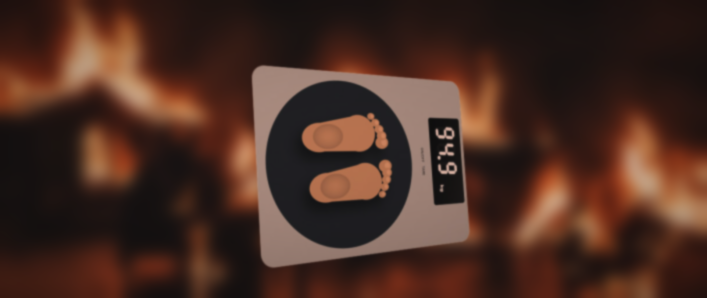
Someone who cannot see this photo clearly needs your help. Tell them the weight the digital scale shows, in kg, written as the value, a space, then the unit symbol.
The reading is 94.9 kg
